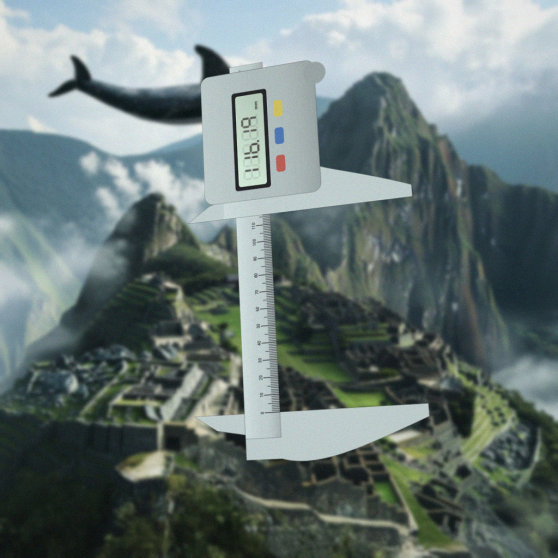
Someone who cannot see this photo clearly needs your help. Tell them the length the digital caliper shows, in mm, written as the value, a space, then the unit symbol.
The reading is 116.19 mm
